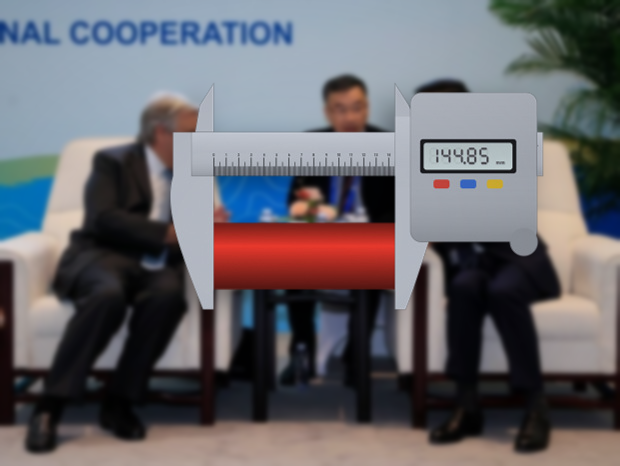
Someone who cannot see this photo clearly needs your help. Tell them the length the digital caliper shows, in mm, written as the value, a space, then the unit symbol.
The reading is 144.85 mm
